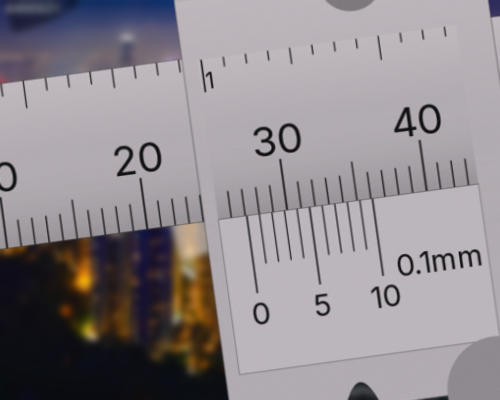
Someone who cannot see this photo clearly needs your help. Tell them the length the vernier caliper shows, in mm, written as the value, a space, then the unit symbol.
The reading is 27.1 mm
